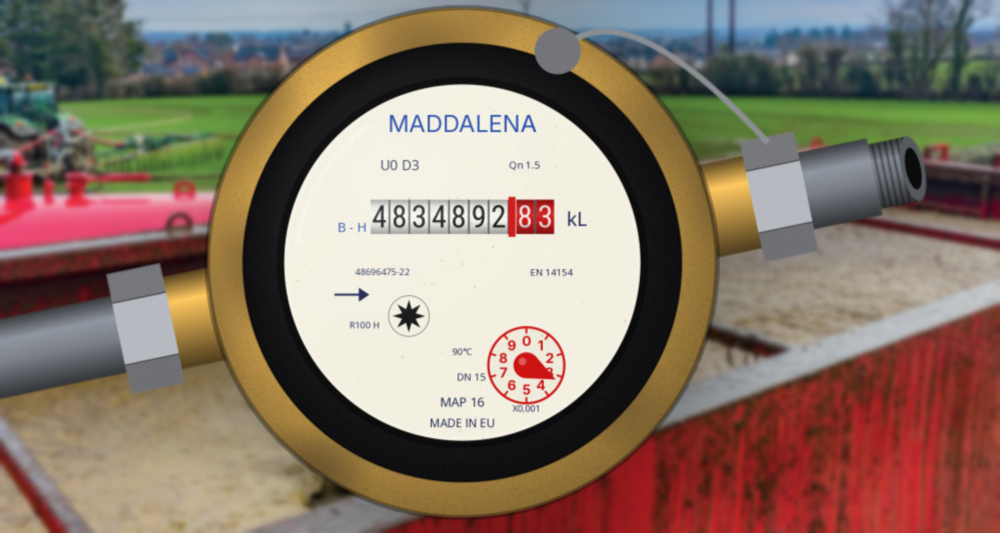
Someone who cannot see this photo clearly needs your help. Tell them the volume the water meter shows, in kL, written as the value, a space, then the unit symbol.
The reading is 4834892.833 kL
